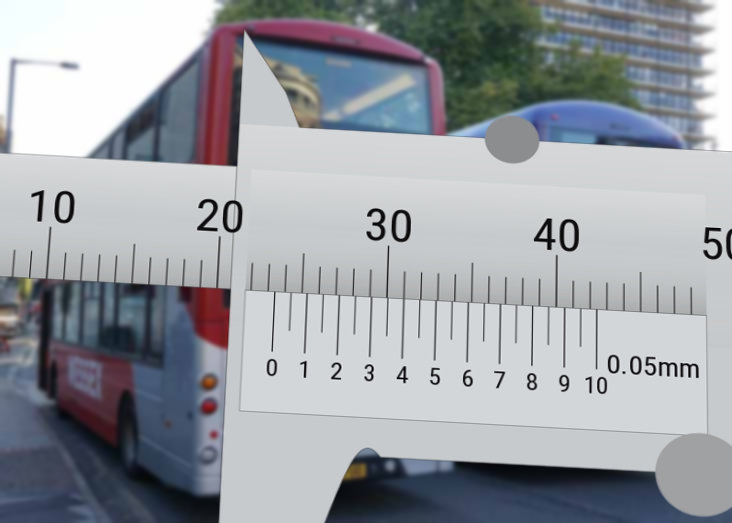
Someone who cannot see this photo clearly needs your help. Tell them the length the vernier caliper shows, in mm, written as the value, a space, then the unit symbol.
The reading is 23.4 mm
